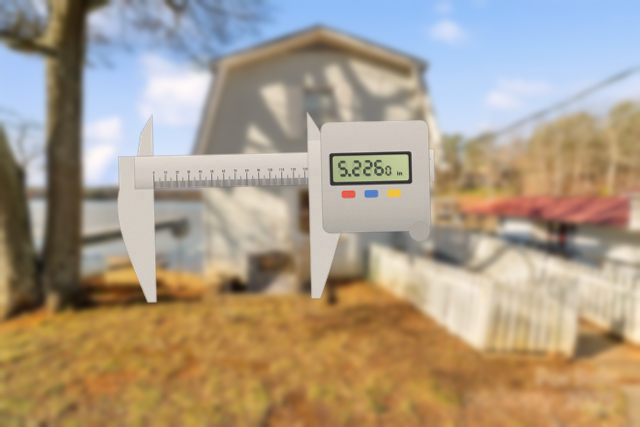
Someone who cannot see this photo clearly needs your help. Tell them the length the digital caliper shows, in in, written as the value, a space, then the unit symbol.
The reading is 5.2260 in
